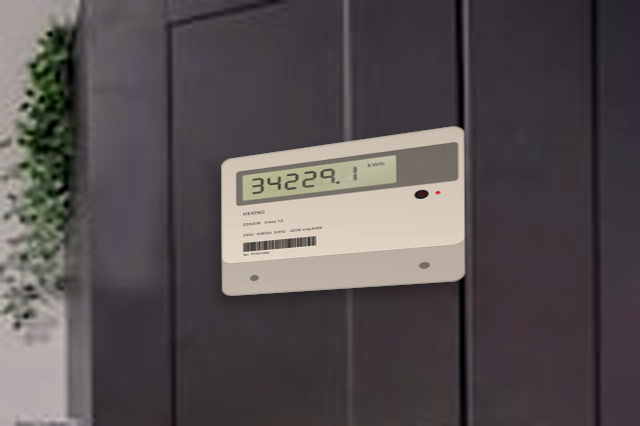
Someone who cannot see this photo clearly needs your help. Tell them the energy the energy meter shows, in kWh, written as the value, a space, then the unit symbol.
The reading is 34229.1 kWh
